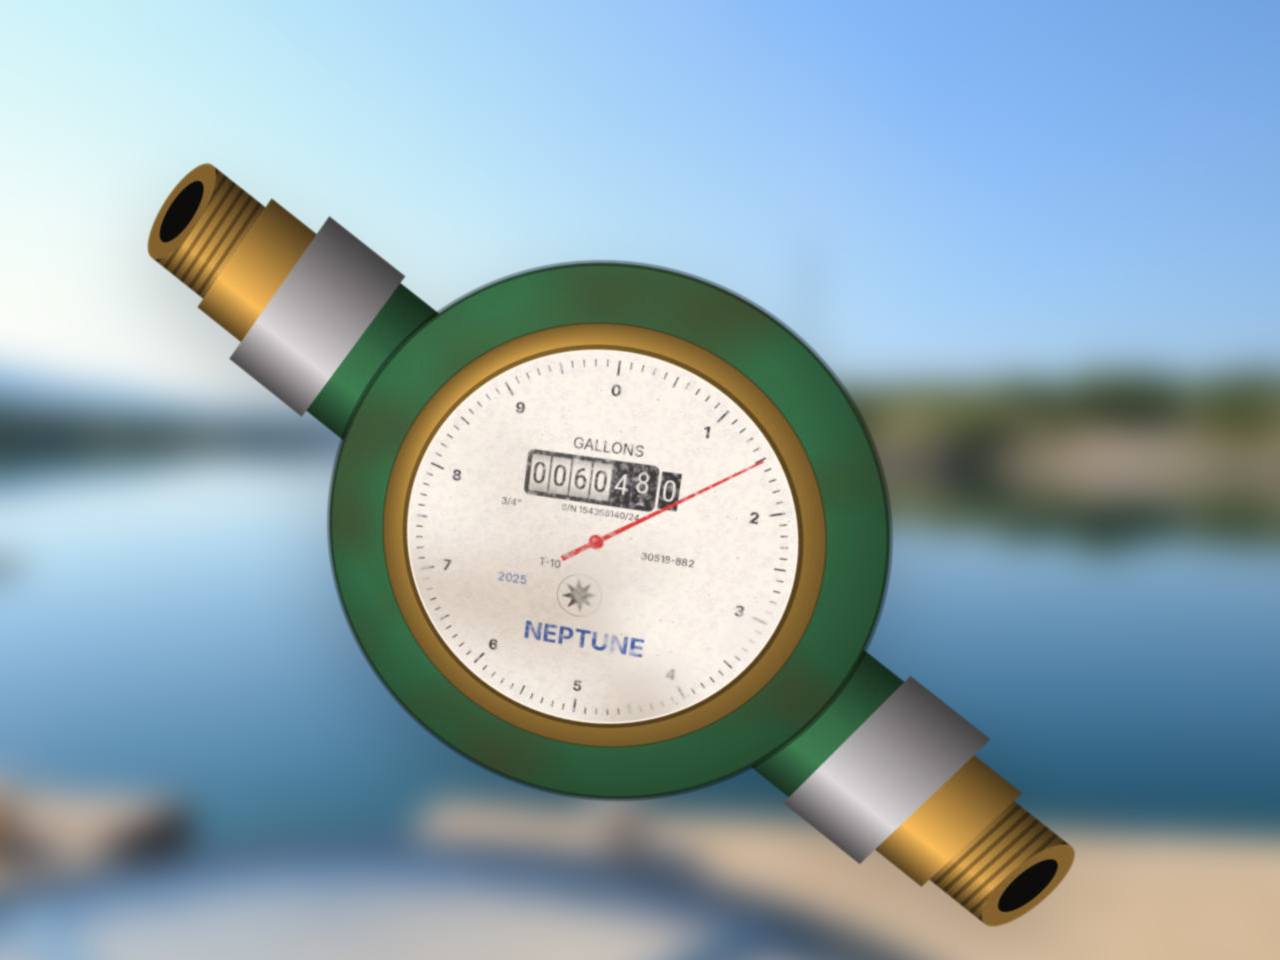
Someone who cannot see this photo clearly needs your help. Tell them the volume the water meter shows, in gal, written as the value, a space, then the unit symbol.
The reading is 60481.5 gal
